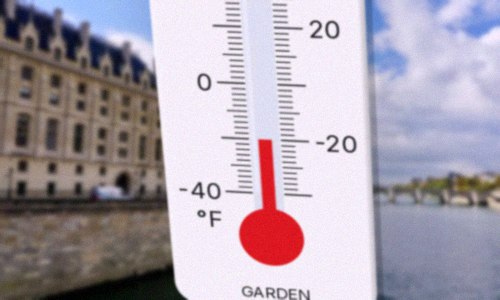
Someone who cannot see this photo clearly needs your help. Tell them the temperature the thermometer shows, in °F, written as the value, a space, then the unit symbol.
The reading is -20 °F
